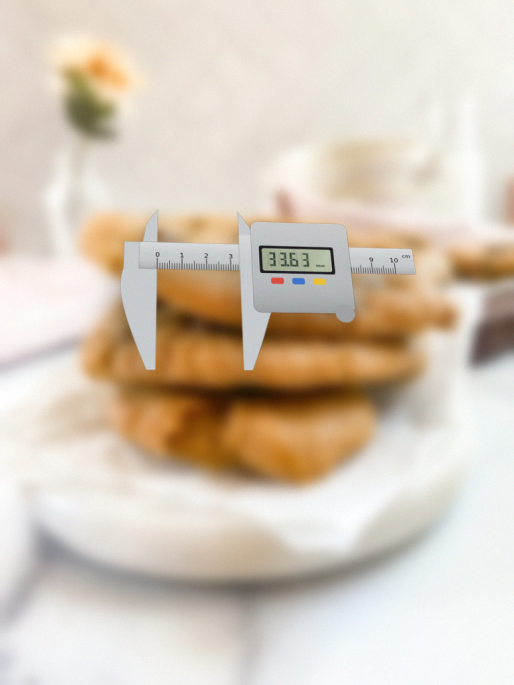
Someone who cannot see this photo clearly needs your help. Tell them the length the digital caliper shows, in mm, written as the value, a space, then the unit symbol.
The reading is 33.63 mm
